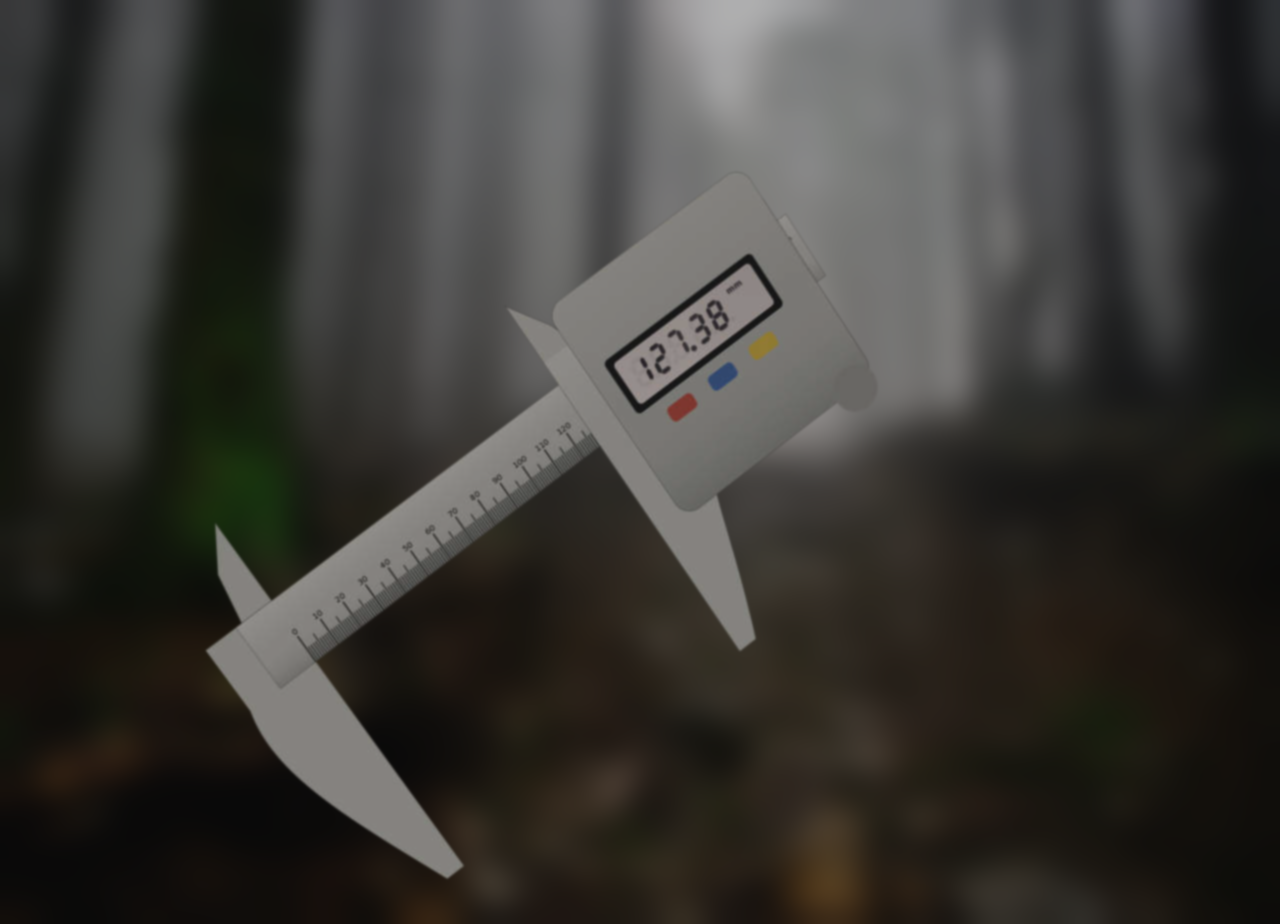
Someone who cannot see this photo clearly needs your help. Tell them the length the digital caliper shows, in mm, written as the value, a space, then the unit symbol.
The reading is 127.38 mm
